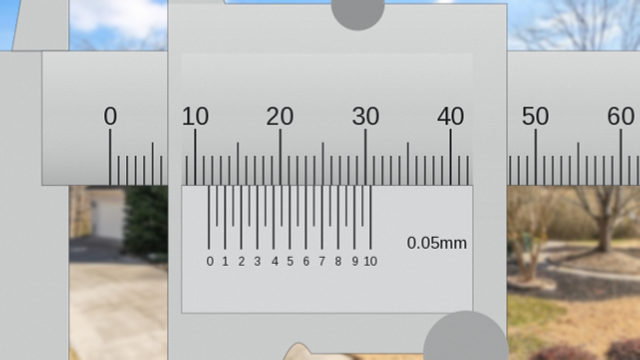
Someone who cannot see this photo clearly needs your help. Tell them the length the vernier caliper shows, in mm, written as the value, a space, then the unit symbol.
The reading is 11.6 mm
